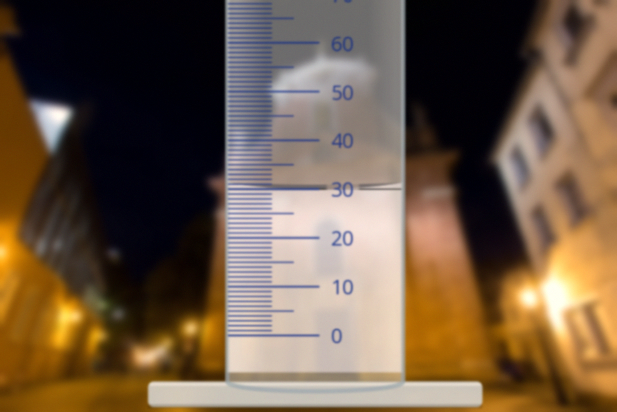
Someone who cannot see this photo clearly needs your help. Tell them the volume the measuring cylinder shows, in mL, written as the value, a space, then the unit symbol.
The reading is 30 mL
